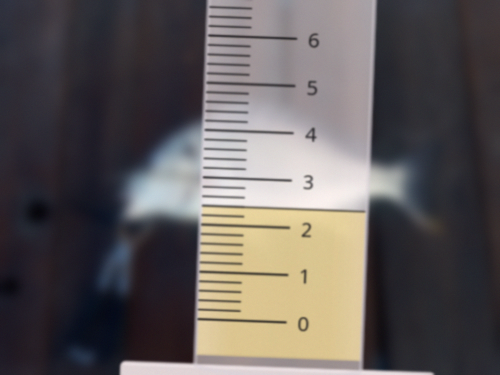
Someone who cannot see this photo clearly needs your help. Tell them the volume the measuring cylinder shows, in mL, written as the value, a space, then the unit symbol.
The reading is 2.4 mL
